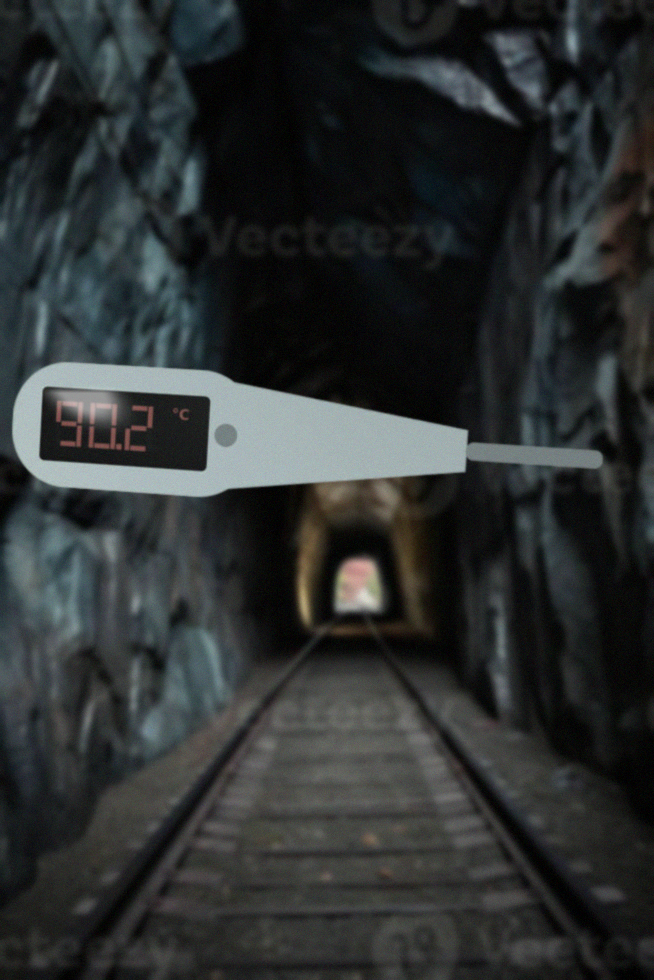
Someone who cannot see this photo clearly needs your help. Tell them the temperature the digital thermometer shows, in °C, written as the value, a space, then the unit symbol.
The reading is 90.2 °C
